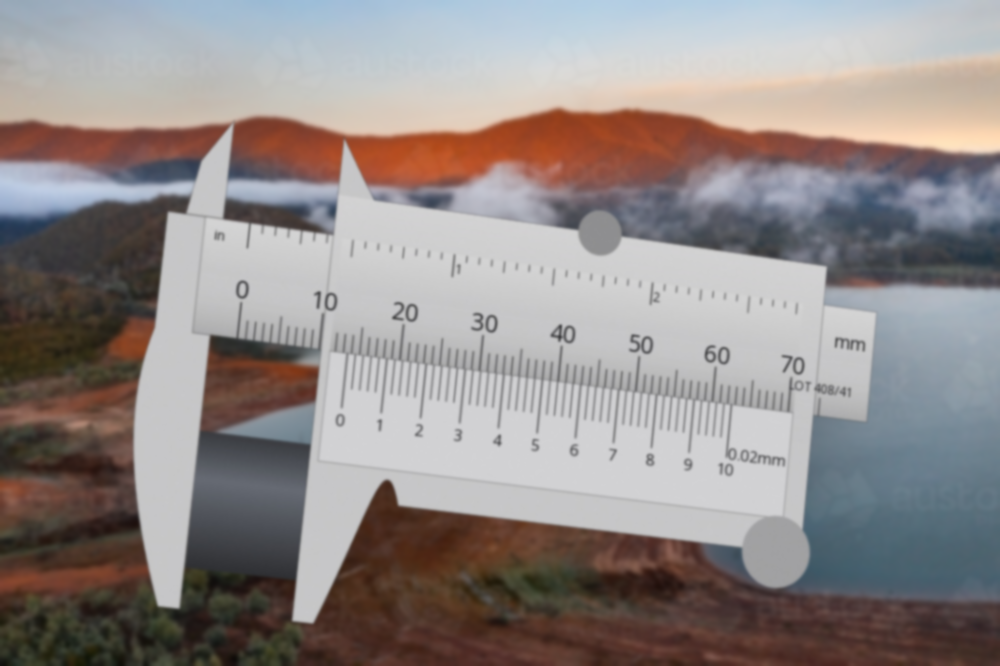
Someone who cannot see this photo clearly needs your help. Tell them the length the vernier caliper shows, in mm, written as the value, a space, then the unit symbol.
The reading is 13.5 mm
